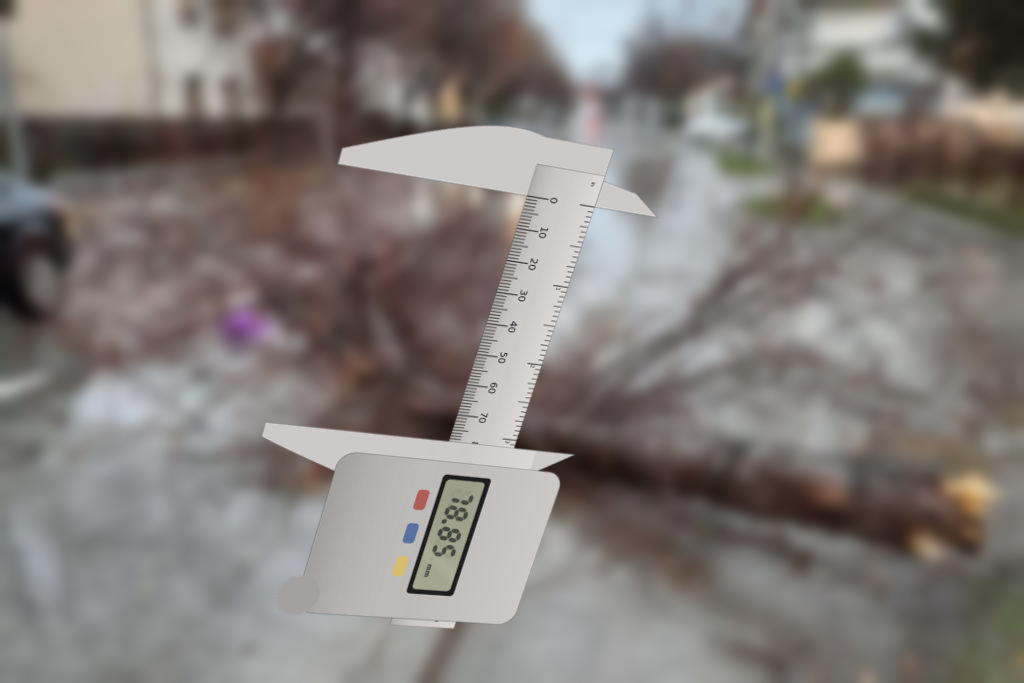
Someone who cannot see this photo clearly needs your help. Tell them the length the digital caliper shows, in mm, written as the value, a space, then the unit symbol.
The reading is 78.85 mm
